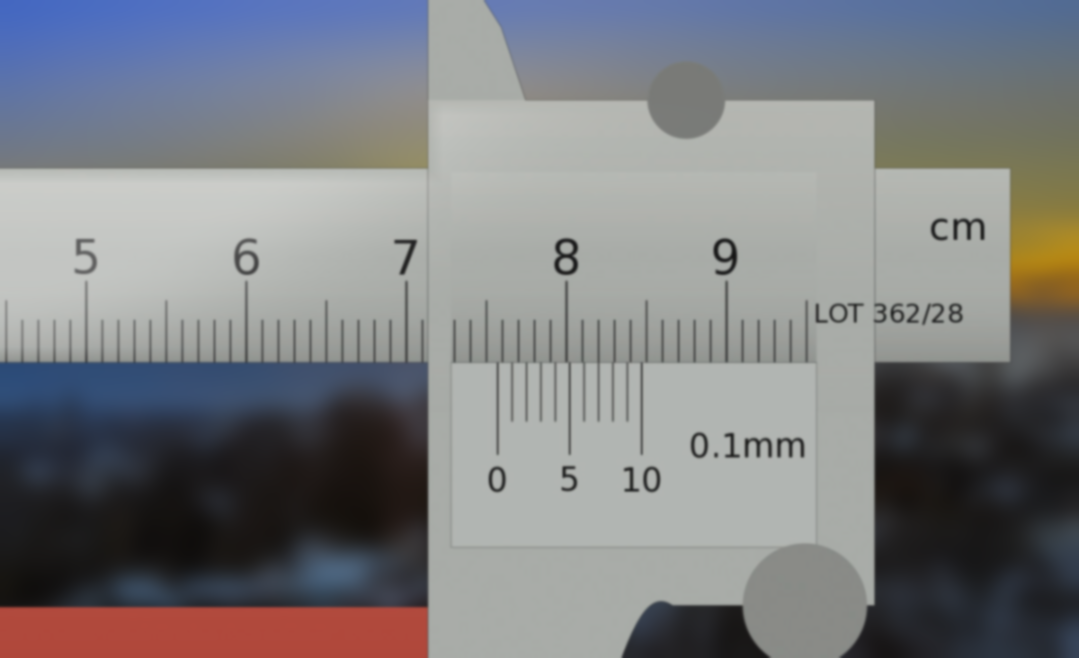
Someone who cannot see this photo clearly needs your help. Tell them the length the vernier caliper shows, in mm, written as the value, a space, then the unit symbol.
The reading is 75.7 mm
